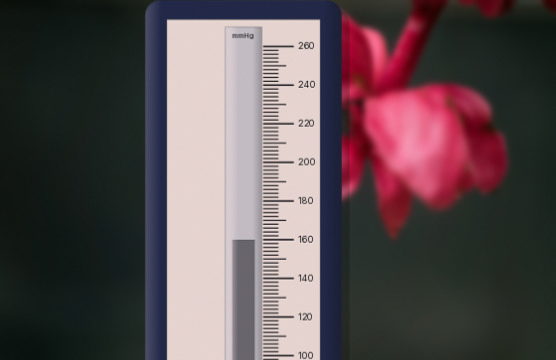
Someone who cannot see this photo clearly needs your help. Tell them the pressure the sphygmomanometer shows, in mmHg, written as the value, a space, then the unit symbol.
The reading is 160 mmHg
